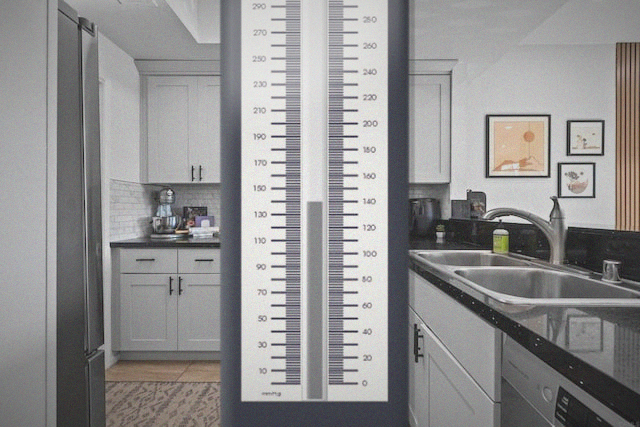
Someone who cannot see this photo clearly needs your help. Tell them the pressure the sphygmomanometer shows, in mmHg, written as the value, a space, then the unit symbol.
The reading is 140 mmHg
